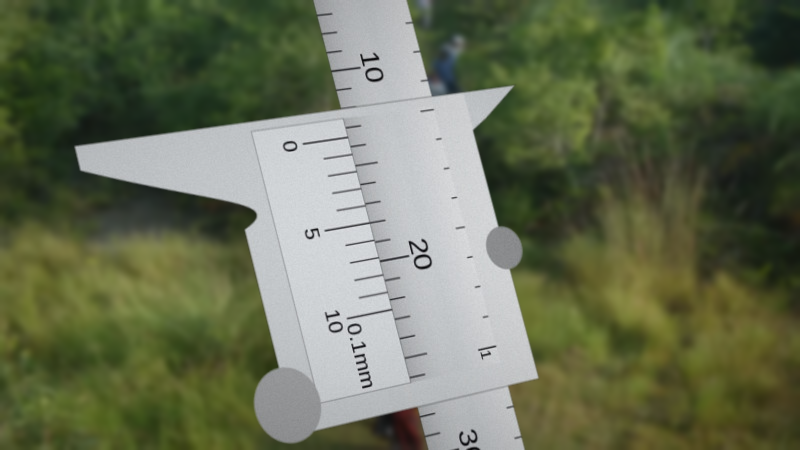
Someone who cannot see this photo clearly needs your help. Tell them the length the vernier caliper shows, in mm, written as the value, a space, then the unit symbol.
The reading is 13.5 mm
